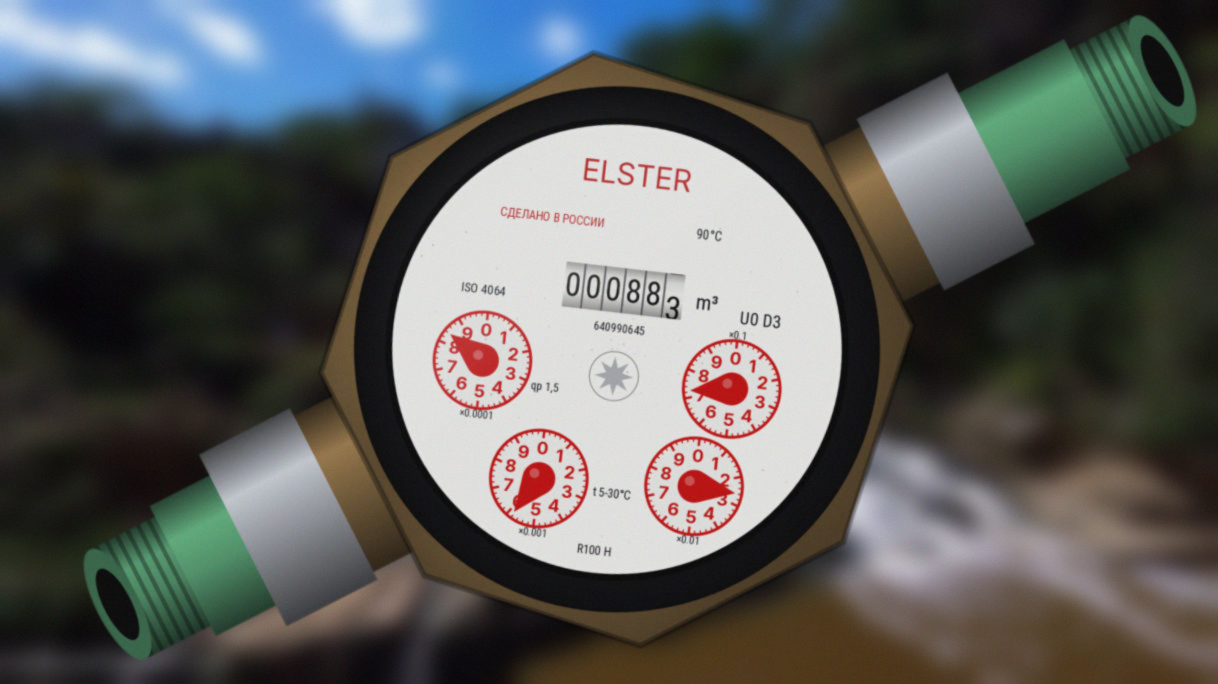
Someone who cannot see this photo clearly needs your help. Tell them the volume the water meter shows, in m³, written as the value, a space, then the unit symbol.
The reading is 882.7258 m³
